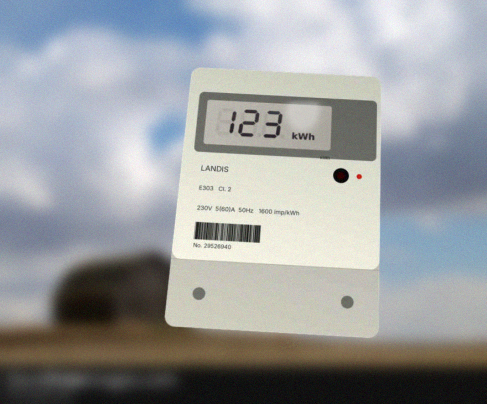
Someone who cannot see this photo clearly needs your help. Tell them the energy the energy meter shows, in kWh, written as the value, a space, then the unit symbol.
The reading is 123 kWh
